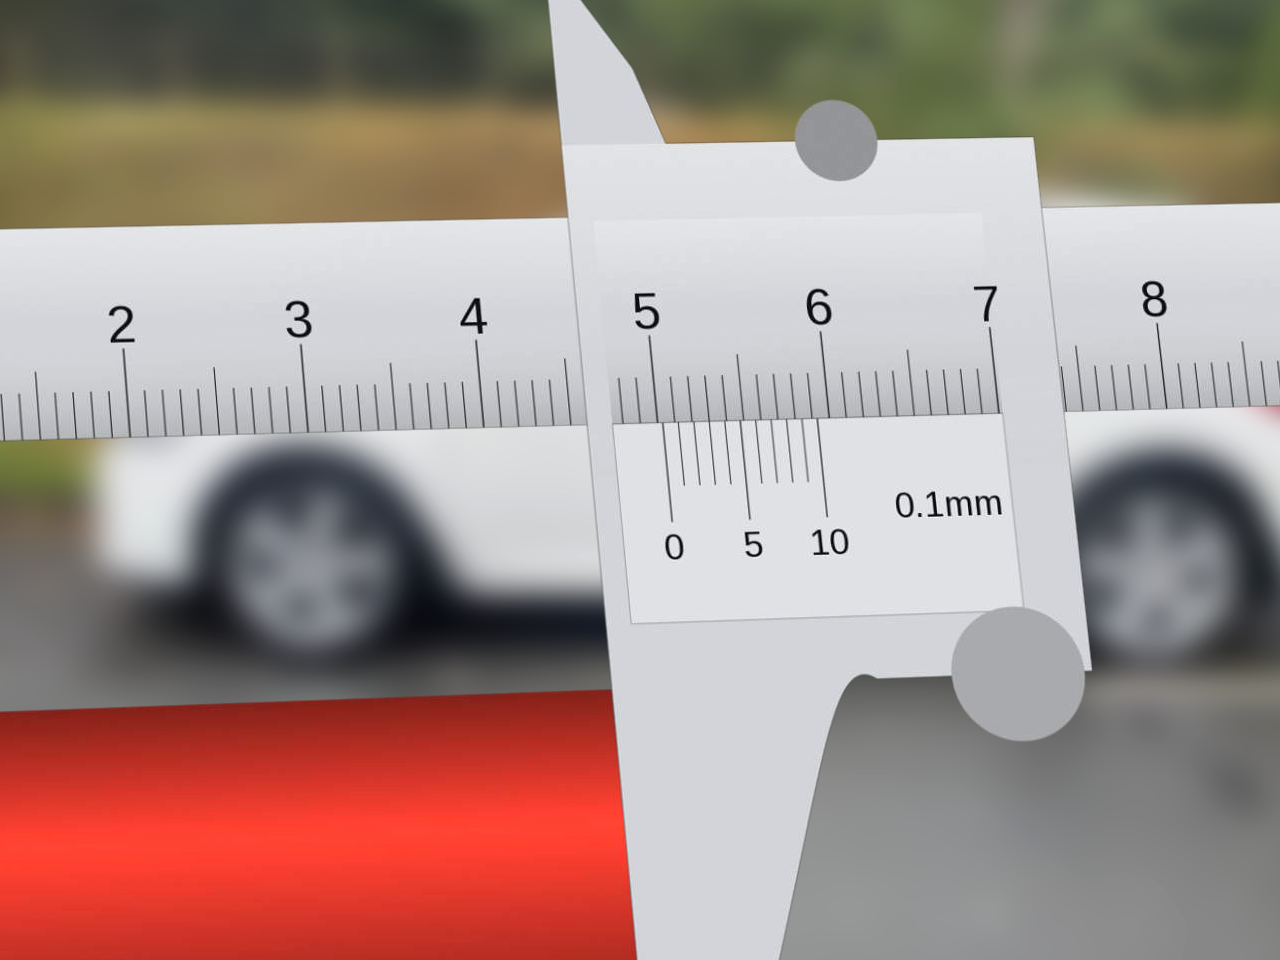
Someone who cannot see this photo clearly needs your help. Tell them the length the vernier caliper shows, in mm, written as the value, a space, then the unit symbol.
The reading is 50.3 mm
